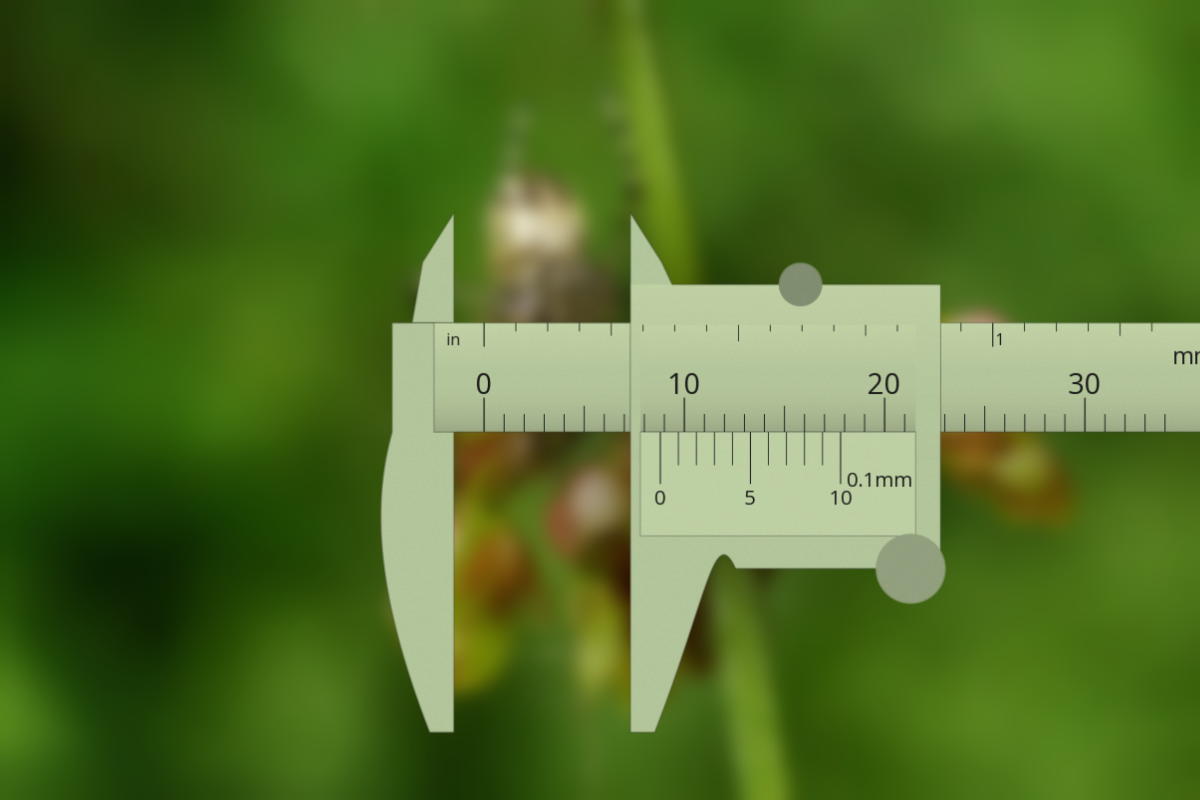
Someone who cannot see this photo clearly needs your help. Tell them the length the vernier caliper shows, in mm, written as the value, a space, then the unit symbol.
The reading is 8.8 mm
